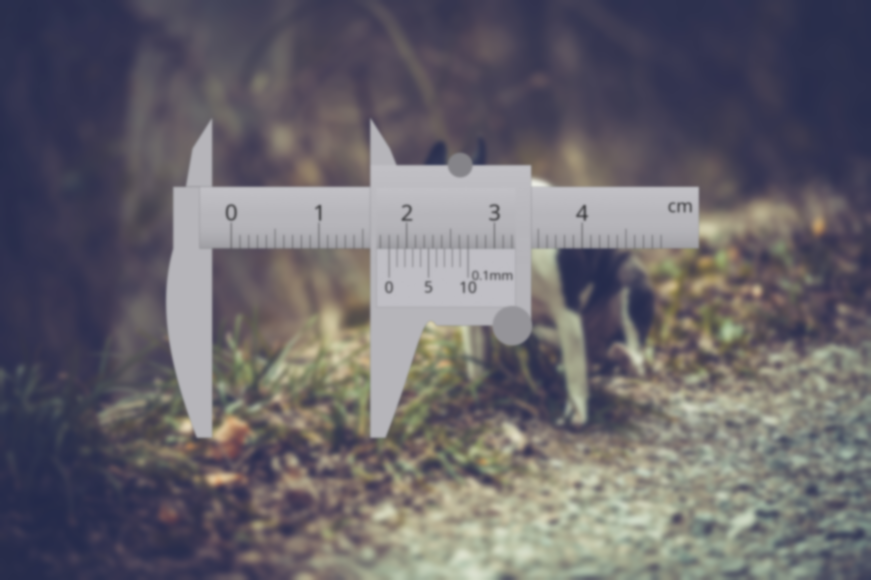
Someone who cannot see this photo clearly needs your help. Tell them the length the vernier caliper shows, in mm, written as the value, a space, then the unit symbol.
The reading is 18.0 mm
